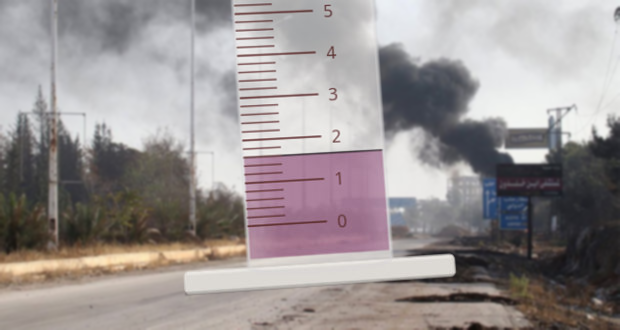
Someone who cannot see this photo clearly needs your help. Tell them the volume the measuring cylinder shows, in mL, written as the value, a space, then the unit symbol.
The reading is 1.6 mL
